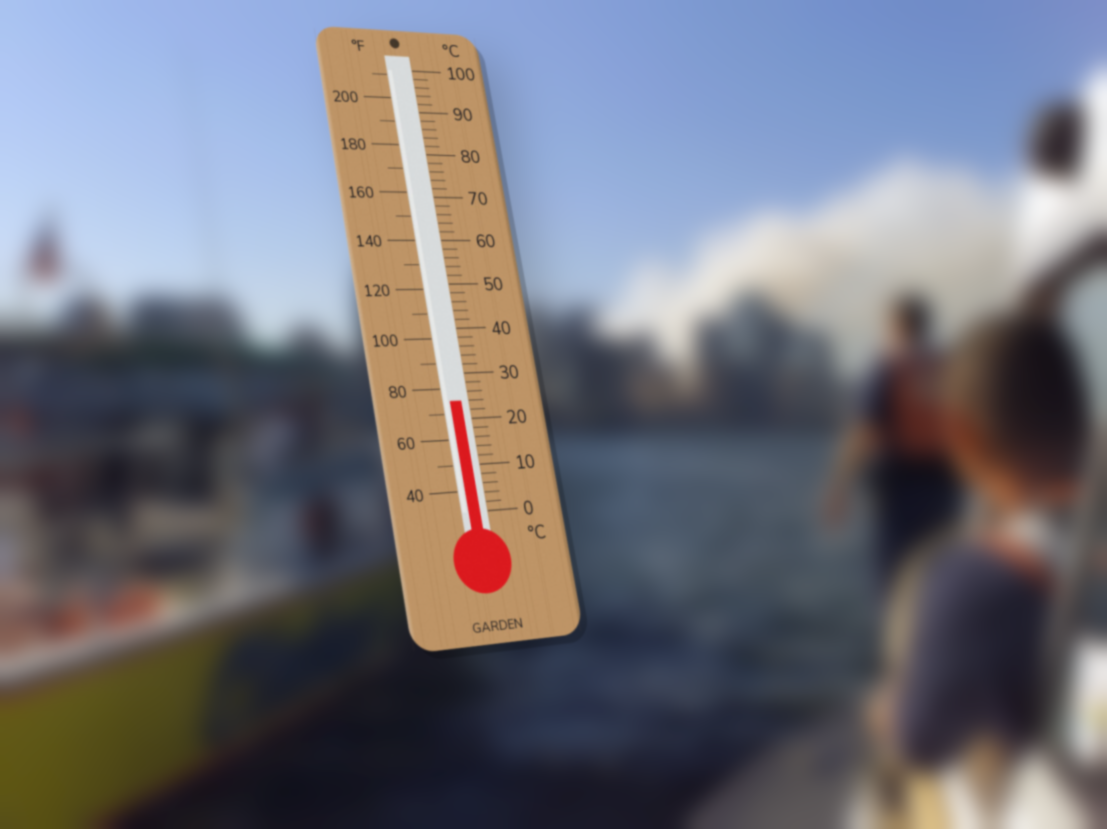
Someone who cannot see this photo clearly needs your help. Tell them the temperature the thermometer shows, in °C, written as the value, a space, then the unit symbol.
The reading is 24 °C
